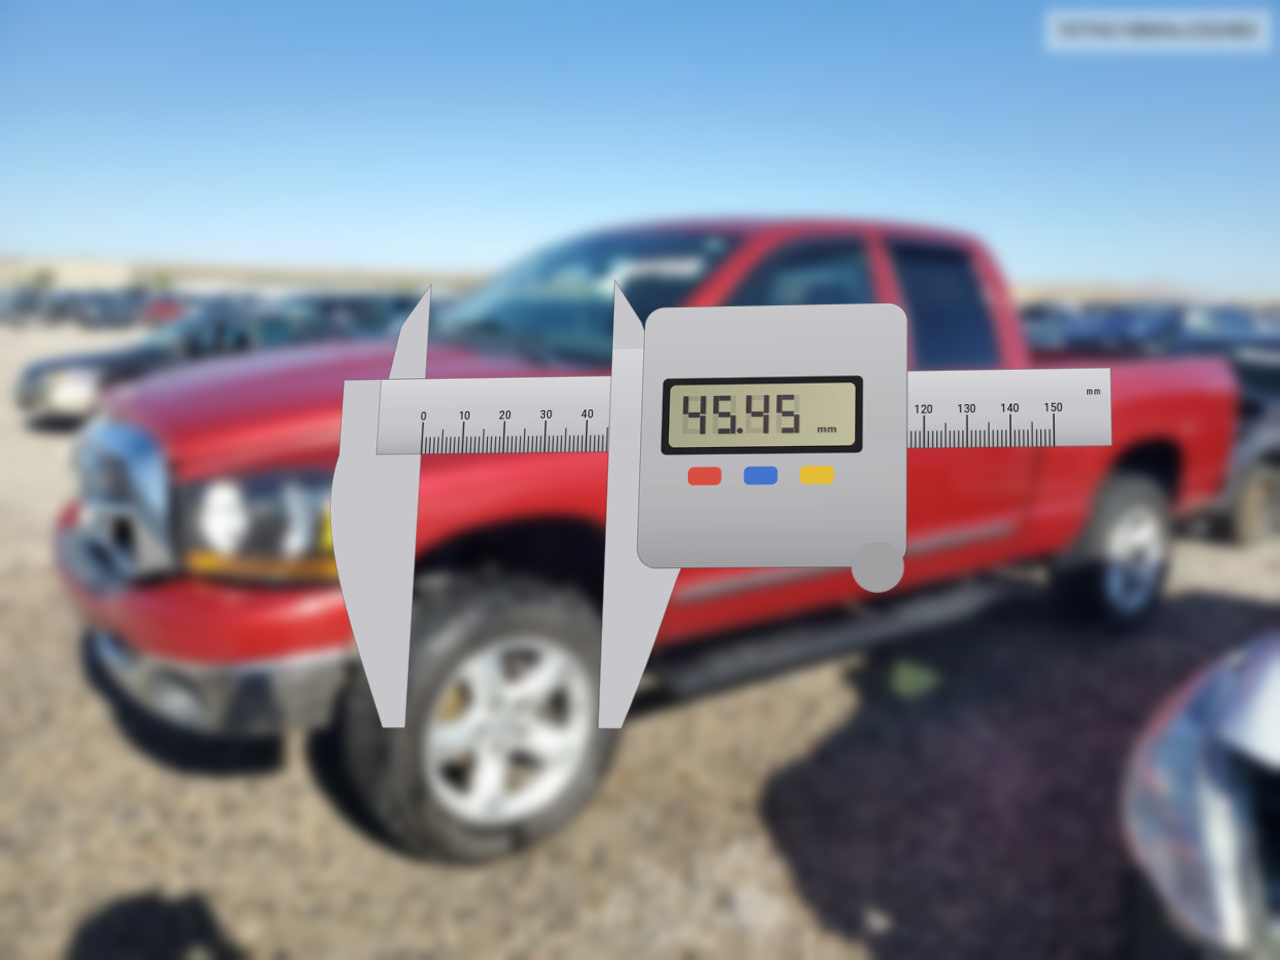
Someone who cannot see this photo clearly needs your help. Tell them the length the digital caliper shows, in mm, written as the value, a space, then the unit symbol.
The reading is 45.45 mm
